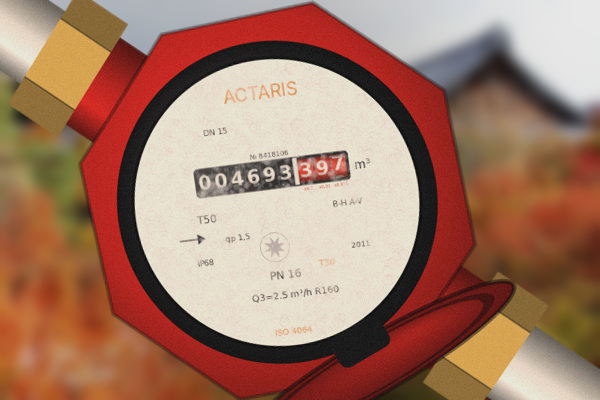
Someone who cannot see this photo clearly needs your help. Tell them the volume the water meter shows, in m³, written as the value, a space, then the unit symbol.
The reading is 4693.397 m³
